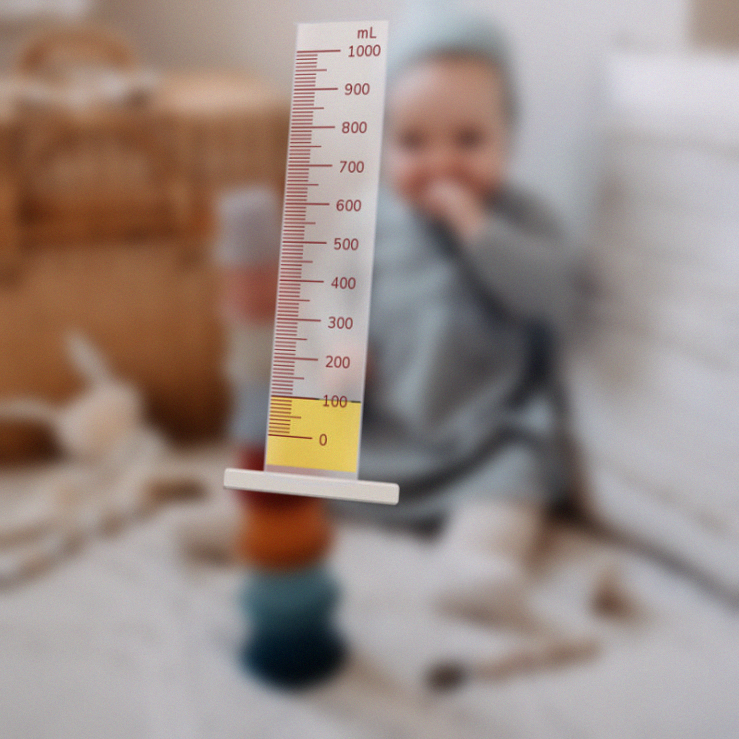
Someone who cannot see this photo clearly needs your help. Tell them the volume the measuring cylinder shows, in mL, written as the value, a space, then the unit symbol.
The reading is 100 mL
